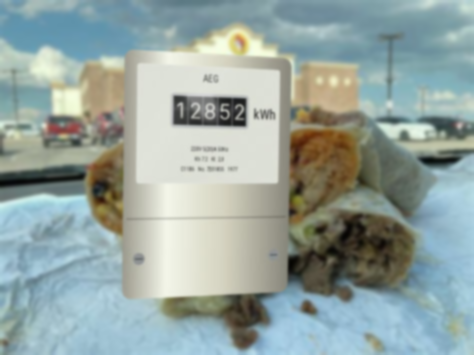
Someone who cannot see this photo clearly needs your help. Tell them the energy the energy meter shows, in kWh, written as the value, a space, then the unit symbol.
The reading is 12852 kWh
